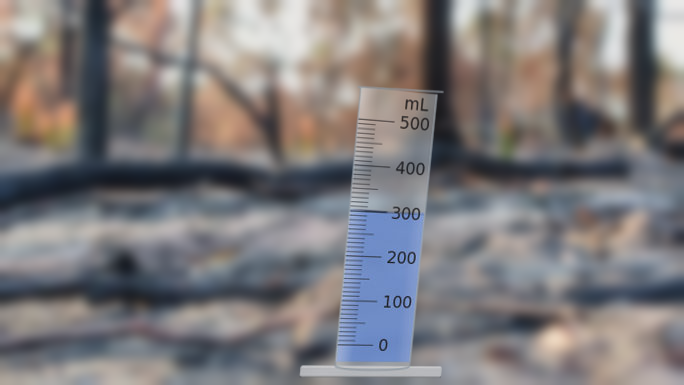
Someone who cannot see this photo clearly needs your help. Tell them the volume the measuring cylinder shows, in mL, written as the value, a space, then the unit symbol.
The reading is 300 mL
